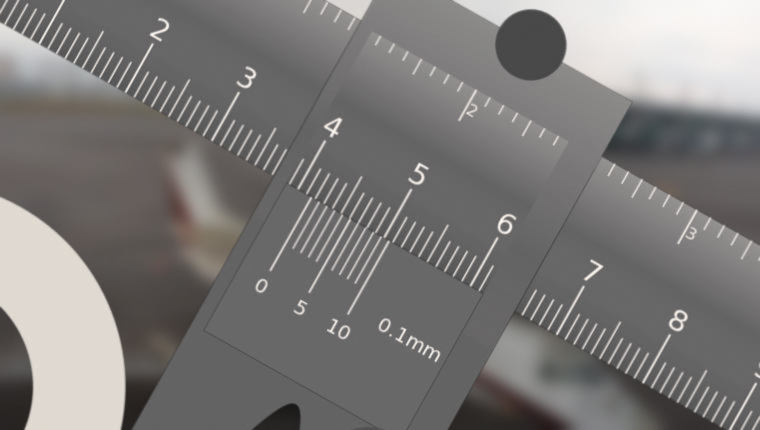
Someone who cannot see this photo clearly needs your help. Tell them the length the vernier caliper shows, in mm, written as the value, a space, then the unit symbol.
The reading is 41.6 mm
